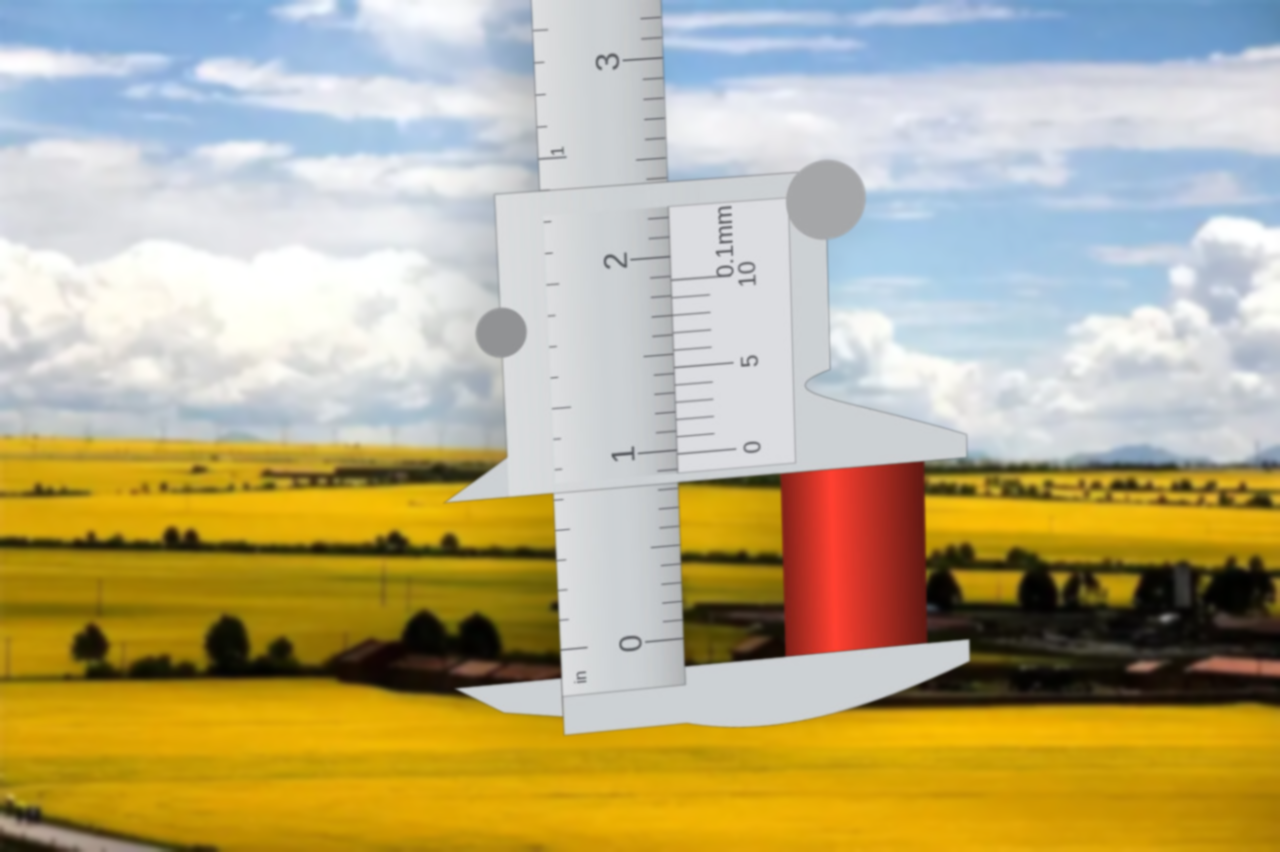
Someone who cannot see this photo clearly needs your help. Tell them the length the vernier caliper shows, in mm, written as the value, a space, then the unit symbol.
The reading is 9.8 mm
